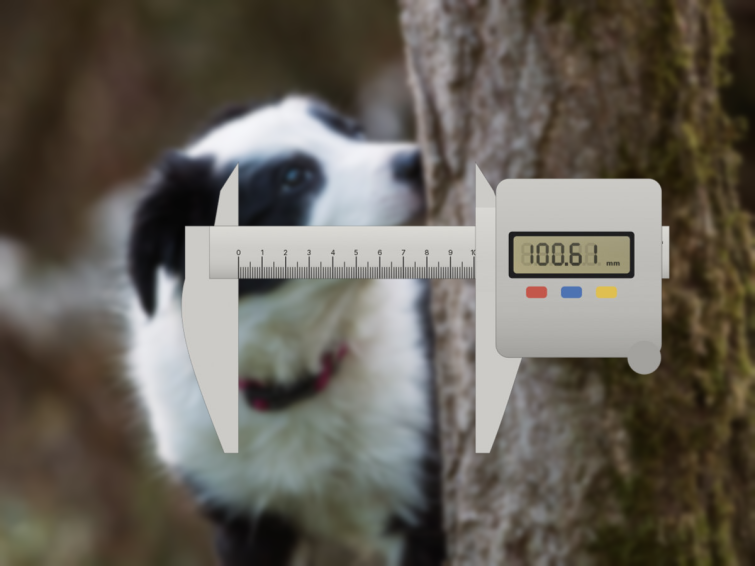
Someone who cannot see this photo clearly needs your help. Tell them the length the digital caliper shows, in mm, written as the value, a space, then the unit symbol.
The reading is 100.61 mm
